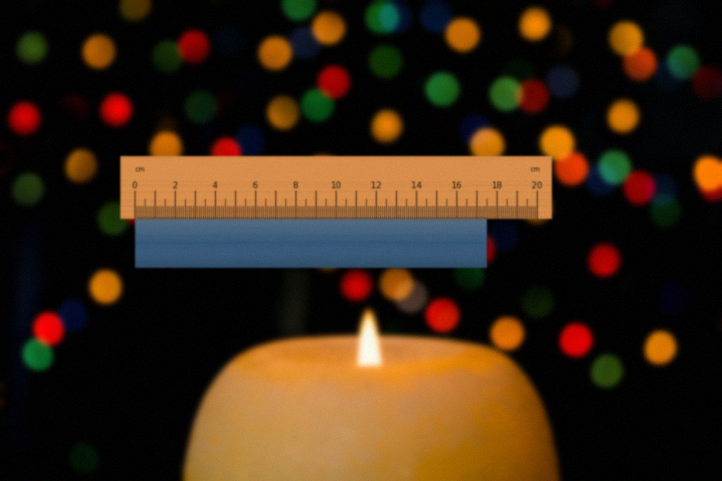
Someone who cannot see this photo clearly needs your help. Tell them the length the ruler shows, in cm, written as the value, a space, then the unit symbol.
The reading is 17.5 cm
